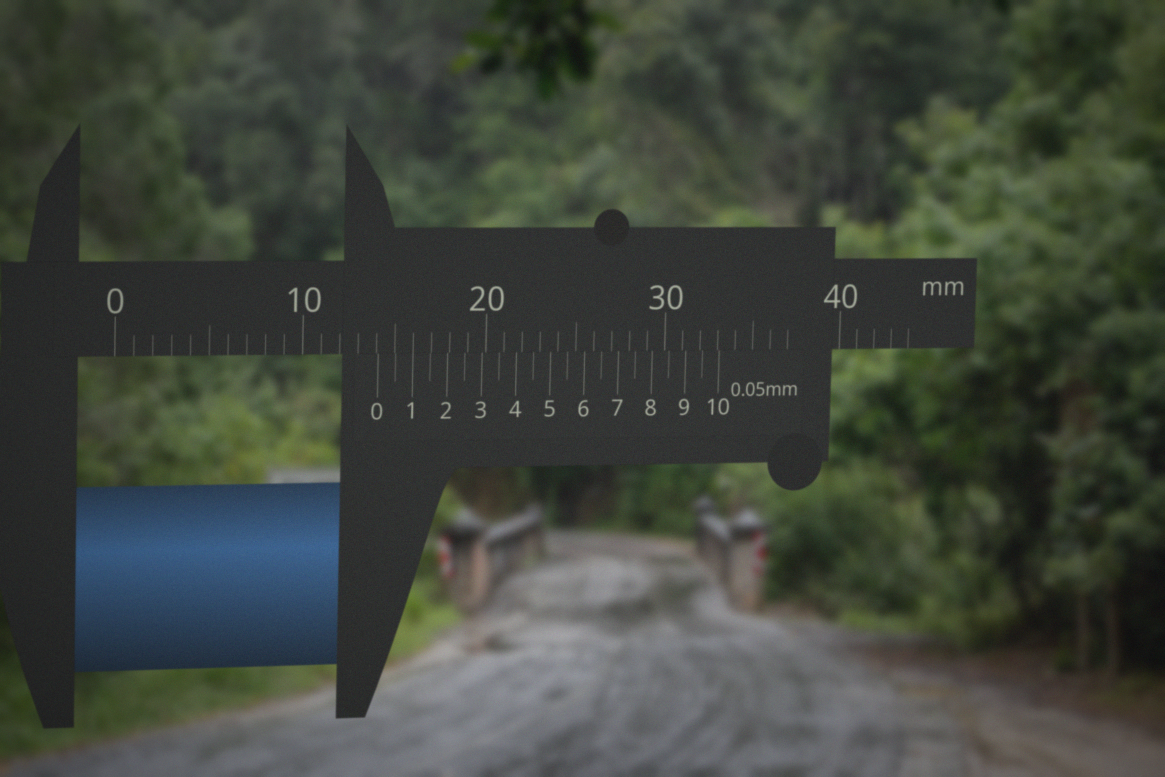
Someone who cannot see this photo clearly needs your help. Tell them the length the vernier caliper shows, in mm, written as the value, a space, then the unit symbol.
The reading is 14.1 mm
